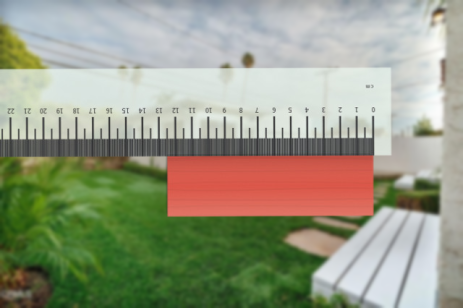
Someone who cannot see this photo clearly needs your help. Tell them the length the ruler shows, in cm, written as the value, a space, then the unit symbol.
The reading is 12.5 cm
